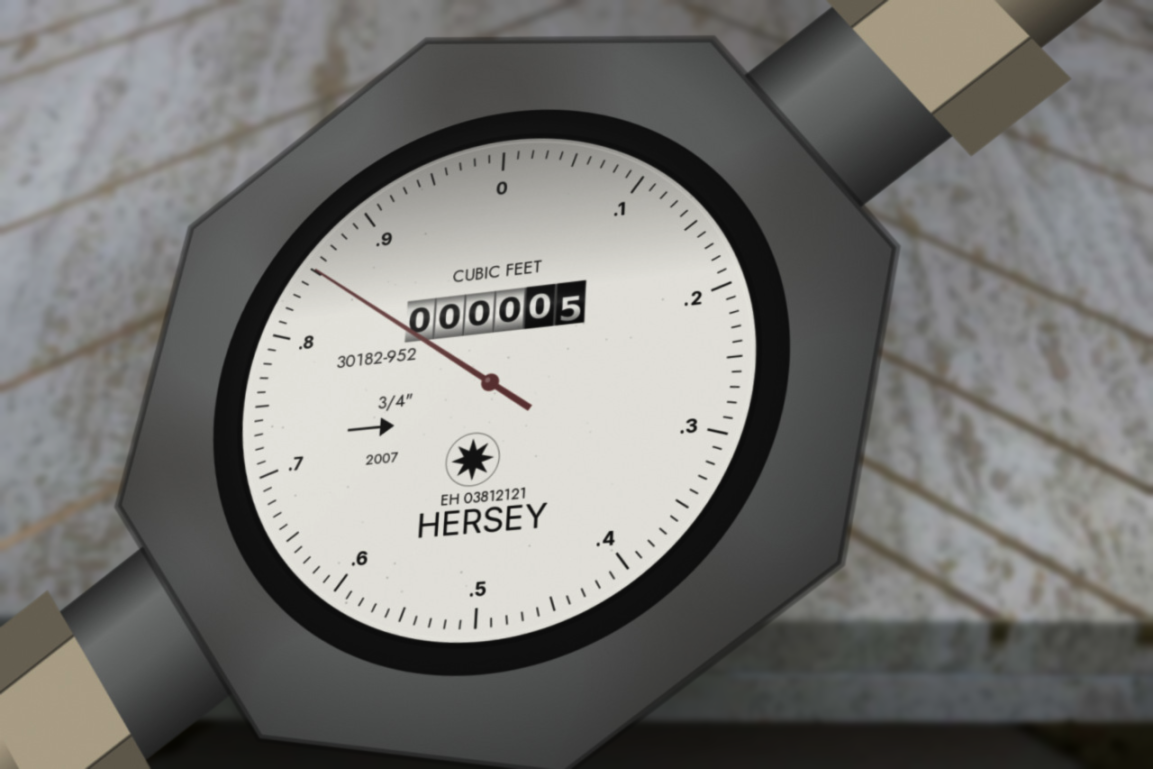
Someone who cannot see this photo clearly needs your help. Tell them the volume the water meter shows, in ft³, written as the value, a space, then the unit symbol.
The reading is 4.85 ft³
